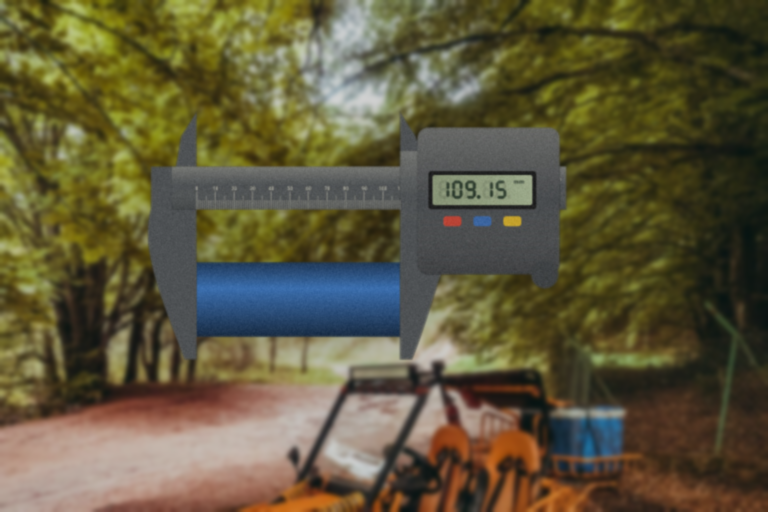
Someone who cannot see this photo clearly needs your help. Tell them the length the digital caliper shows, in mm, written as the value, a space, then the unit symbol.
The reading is 109.15 mm
